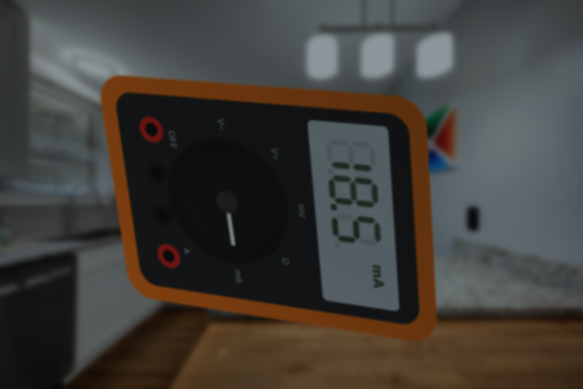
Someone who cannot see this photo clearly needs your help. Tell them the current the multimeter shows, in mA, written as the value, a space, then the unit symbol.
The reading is 18.5 mA
